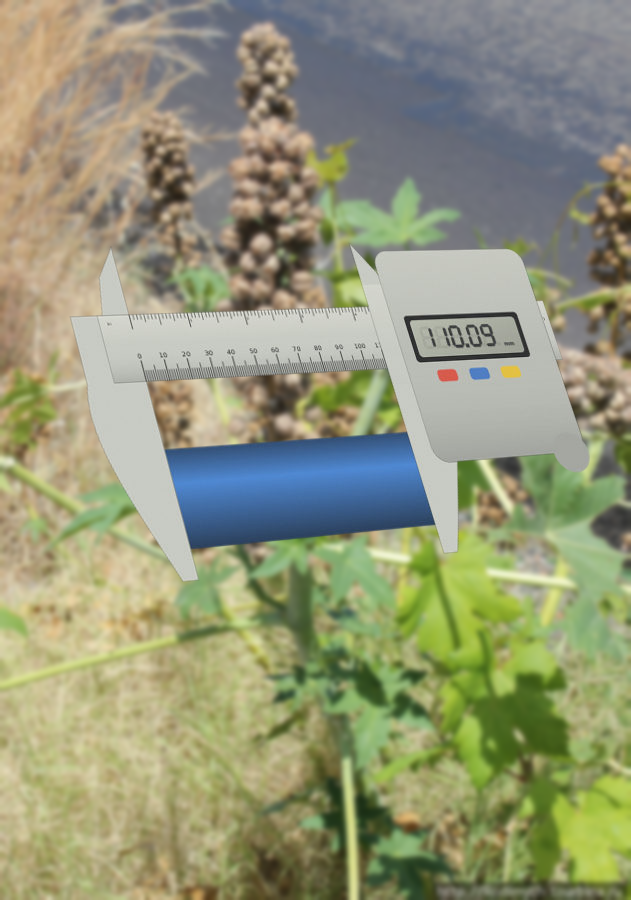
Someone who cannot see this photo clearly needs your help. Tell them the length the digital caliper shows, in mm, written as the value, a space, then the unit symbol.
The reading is 110.09 mm
